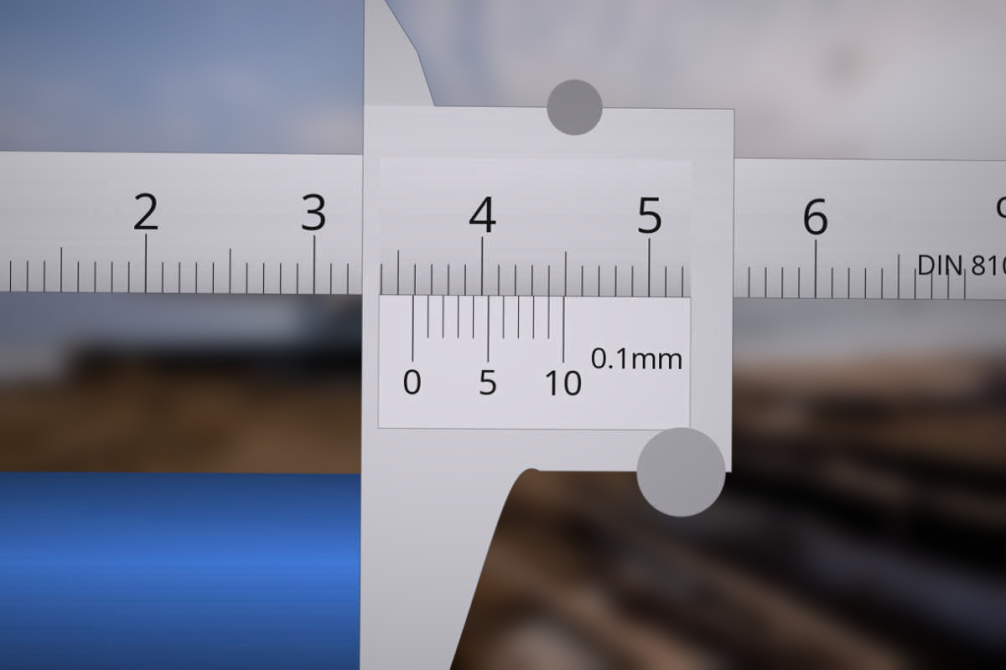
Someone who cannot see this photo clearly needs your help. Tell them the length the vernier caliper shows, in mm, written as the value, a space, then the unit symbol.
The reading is 35.9 mm
